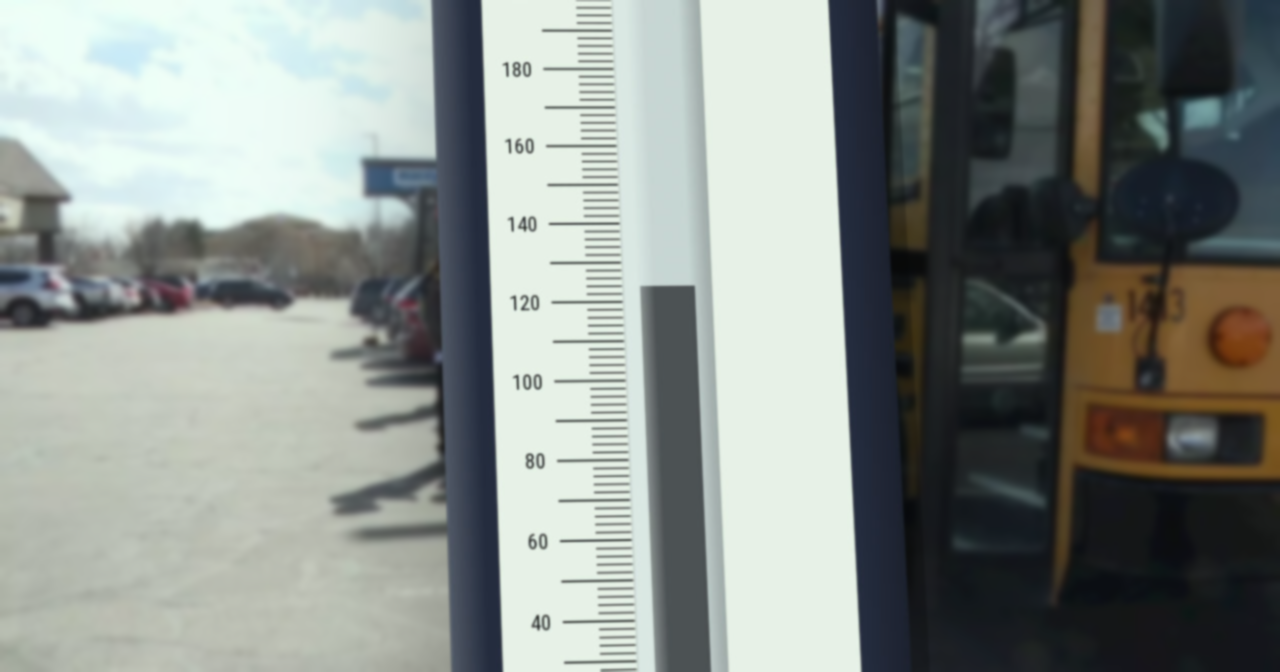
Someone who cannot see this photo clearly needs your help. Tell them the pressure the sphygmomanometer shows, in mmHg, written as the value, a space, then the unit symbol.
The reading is 124 mmHg
